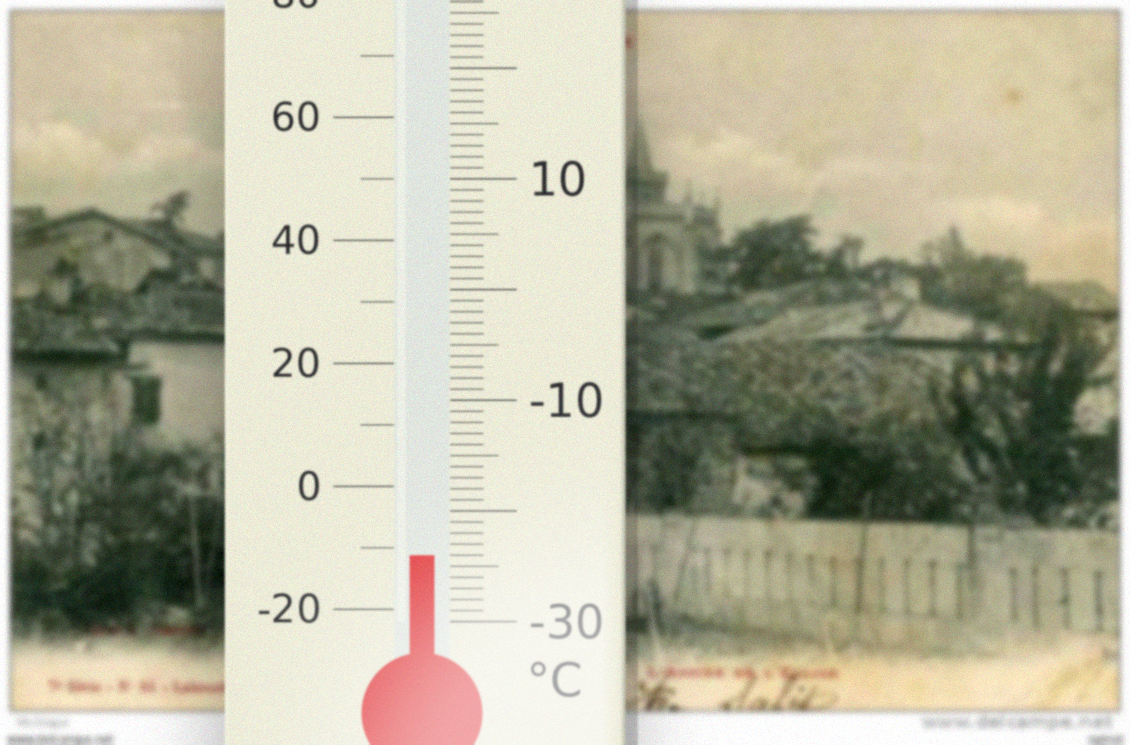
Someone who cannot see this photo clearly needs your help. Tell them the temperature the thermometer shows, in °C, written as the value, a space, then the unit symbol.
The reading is -24 °C
